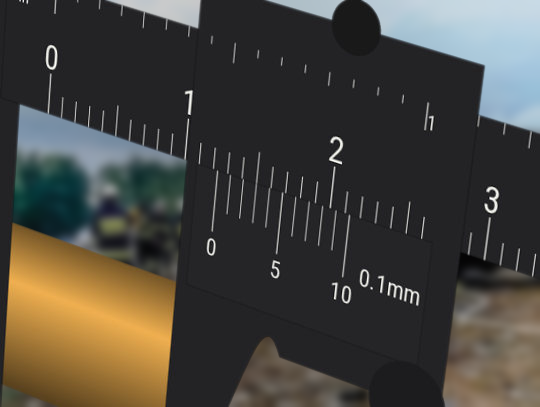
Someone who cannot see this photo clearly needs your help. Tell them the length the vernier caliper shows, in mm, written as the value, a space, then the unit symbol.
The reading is 12.3 mm
